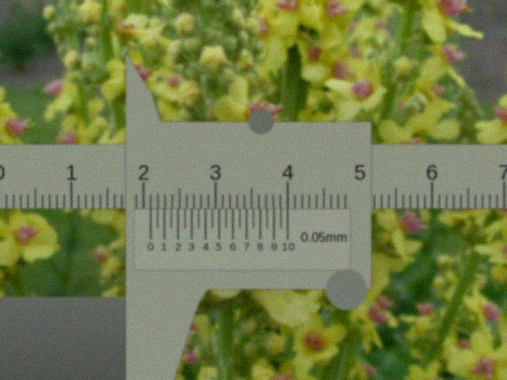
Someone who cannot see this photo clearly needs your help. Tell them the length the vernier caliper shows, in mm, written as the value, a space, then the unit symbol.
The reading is 21.0 mm
